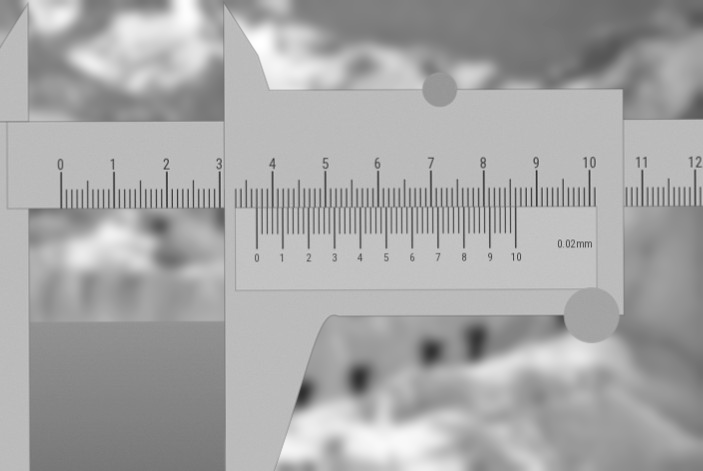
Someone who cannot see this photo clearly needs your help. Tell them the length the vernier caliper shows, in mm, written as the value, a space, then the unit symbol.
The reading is 37.0 mm
